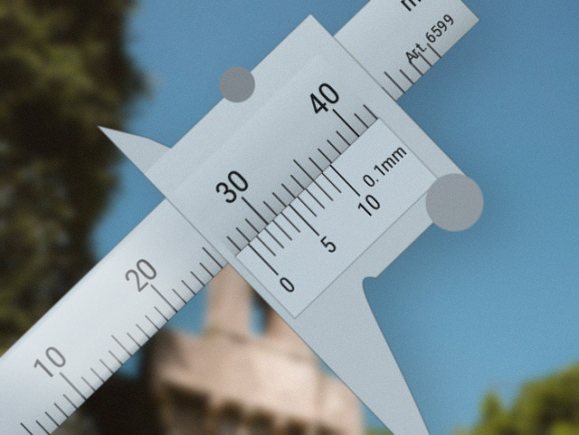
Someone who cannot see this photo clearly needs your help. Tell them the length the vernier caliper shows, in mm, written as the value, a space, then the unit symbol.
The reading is 27.8 mm
